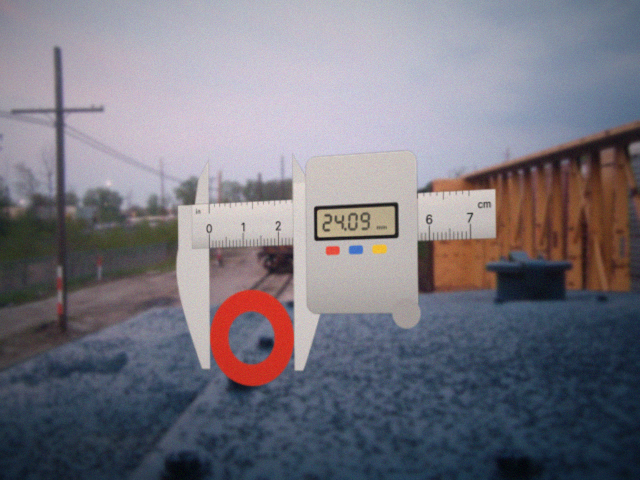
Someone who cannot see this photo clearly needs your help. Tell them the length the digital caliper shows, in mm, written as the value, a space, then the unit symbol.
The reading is 24.09 mm
